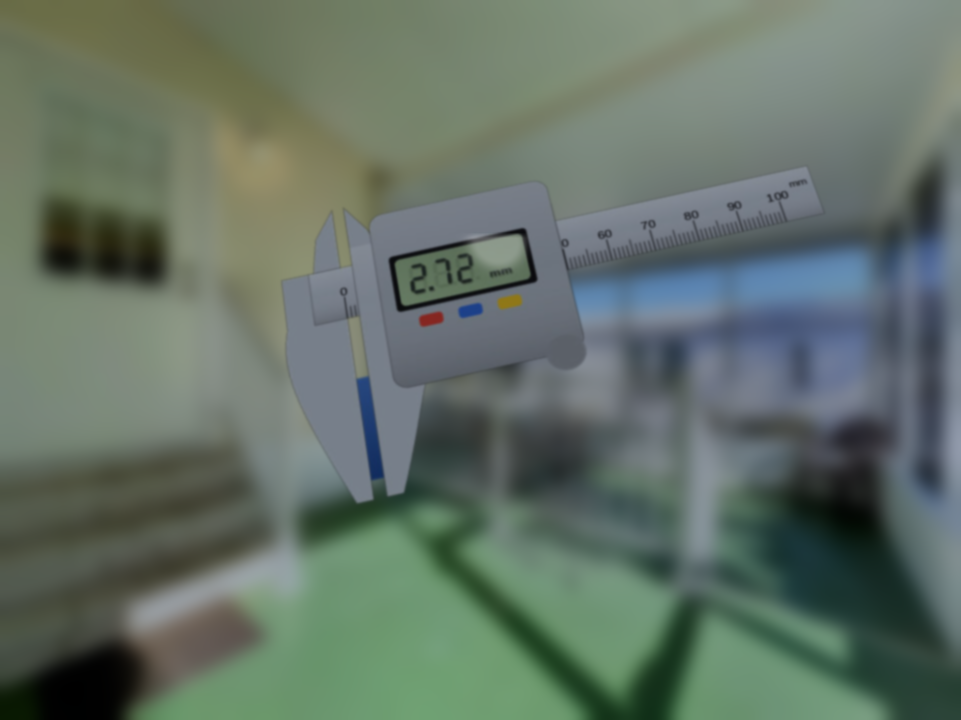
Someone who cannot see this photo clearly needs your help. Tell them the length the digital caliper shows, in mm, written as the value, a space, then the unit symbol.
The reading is 2.72 mm
